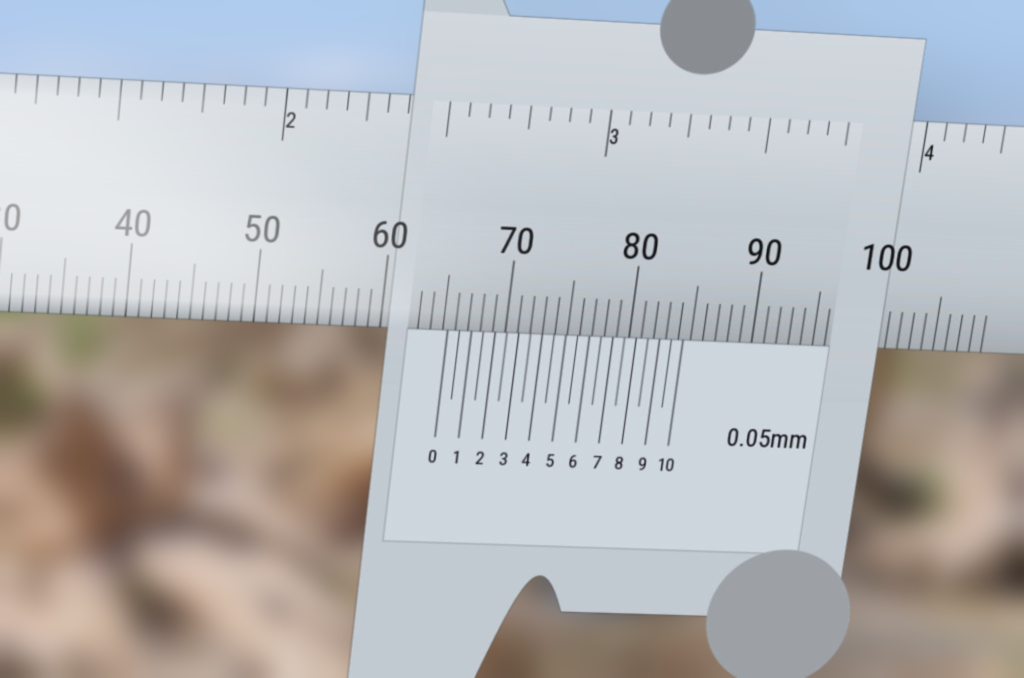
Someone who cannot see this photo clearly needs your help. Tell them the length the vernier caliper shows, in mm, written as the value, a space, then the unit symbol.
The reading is 65.4 mm
